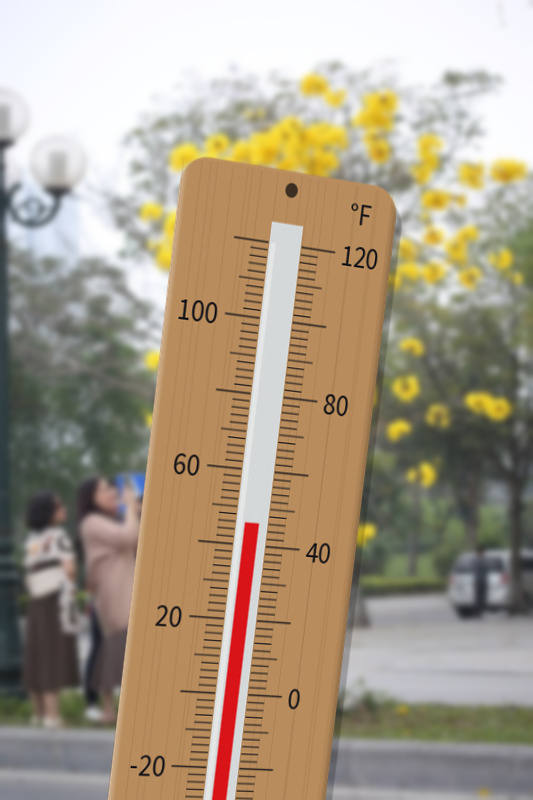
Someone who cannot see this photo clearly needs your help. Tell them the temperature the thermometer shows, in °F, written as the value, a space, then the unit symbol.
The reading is 46 °F
